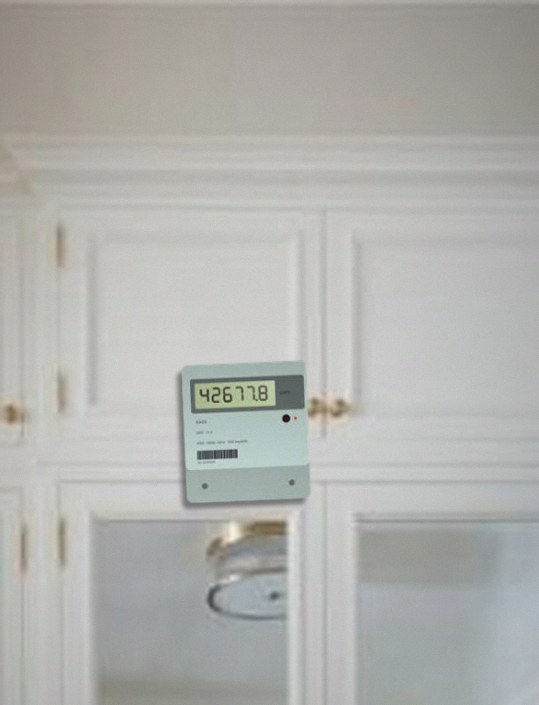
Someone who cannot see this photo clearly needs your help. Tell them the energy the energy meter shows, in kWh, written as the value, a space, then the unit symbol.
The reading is 42677.8 kWh
